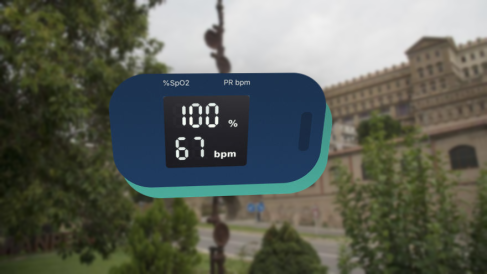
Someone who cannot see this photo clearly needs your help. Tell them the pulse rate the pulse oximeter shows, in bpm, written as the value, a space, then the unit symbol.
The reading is 67 bpm
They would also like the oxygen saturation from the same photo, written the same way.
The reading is 100 %
